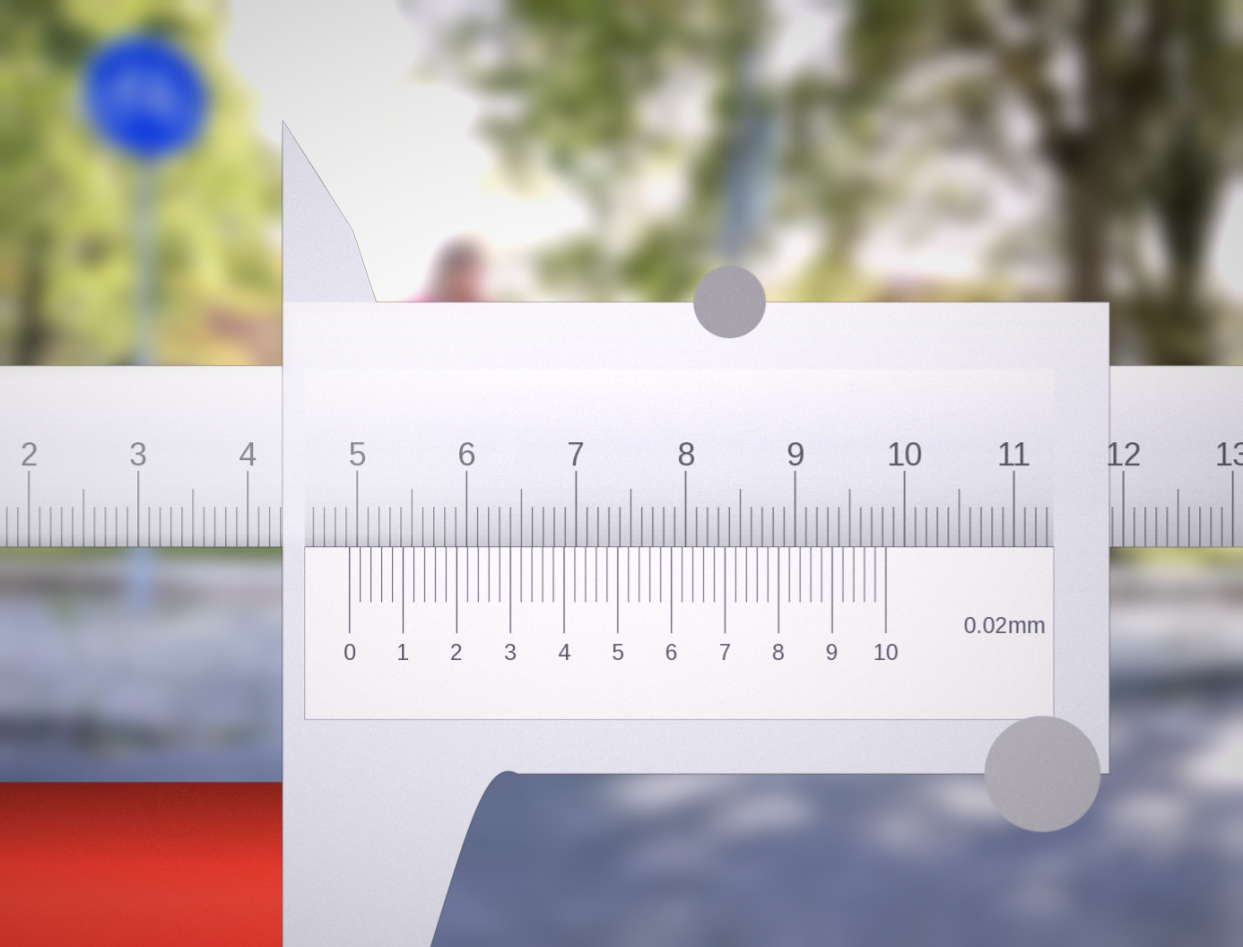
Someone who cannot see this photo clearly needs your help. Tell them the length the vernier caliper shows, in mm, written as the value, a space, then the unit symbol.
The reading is 49.3 mm
